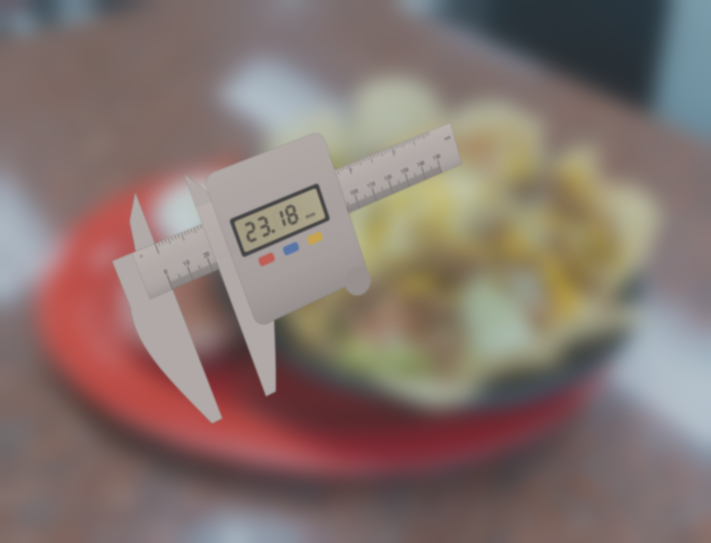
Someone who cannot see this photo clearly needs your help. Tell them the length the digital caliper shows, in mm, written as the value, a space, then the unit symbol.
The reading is 23.18 mm
